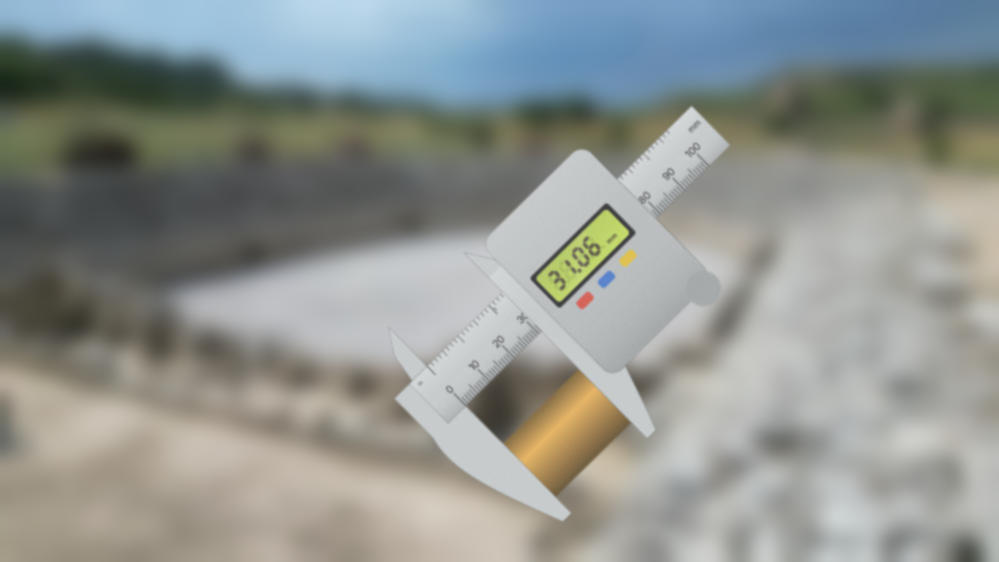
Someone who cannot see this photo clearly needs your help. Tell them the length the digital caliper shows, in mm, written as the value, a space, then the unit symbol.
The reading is 31.06 mm
